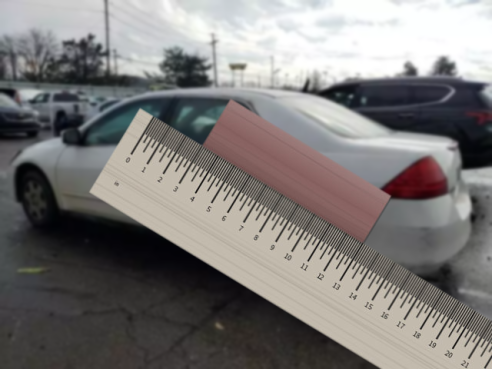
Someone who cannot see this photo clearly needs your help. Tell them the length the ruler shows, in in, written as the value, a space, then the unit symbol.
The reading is 10 in
